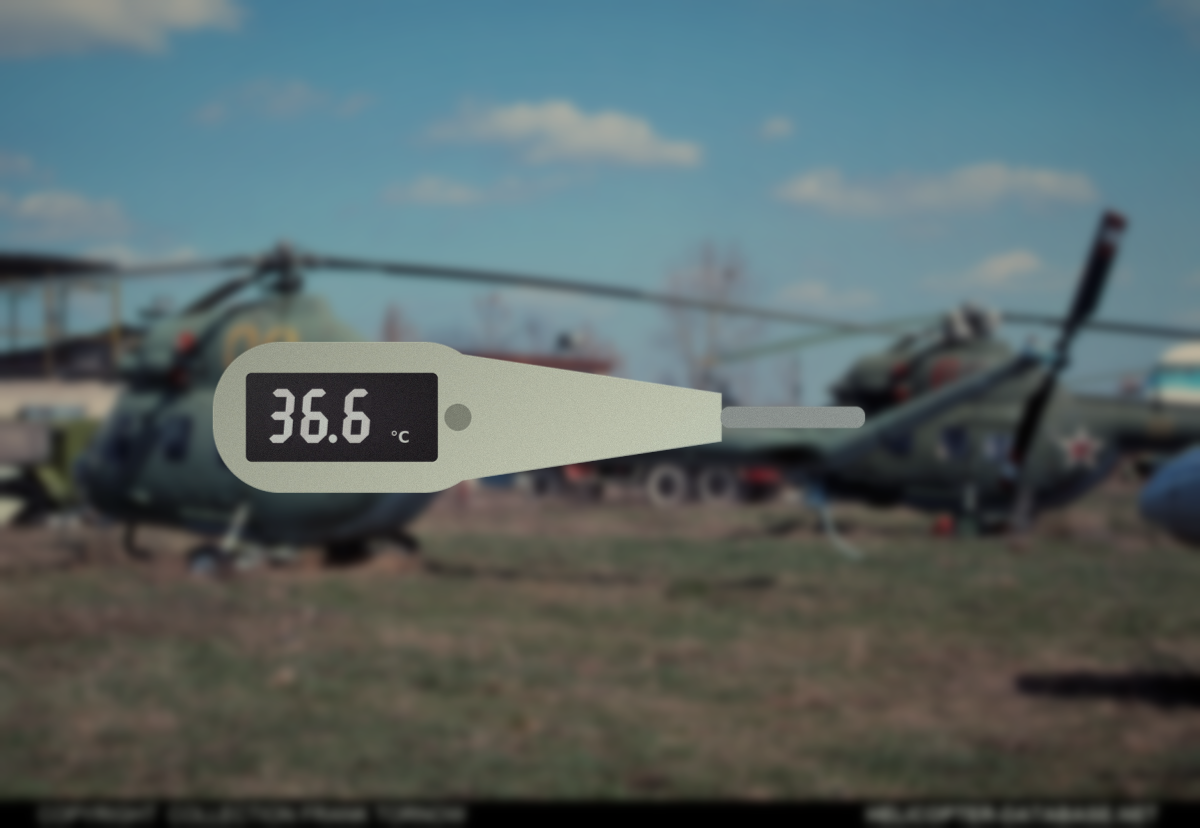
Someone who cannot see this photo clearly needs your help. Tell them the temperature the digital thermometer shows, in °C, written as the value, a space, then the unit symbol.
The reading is 36.6 °C
